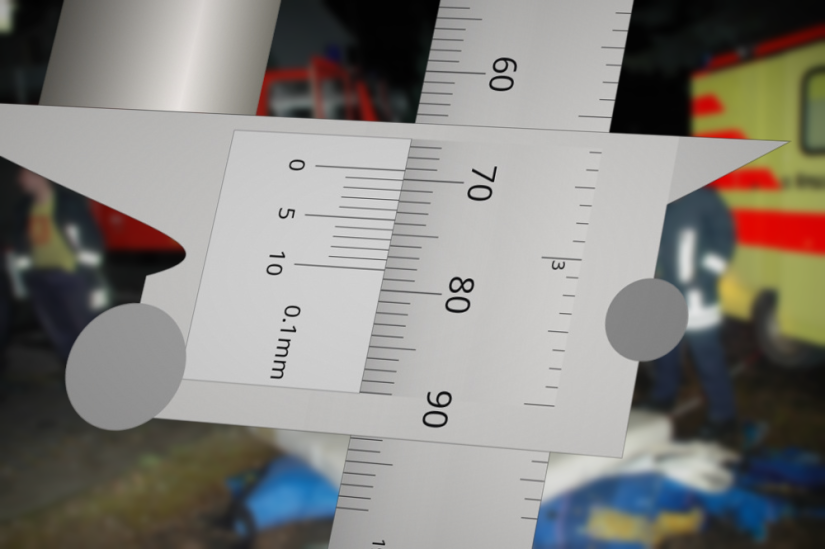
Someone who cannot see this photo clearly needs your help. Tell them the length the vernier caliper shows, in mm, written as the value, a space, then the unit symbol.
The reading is 69.2 mm
